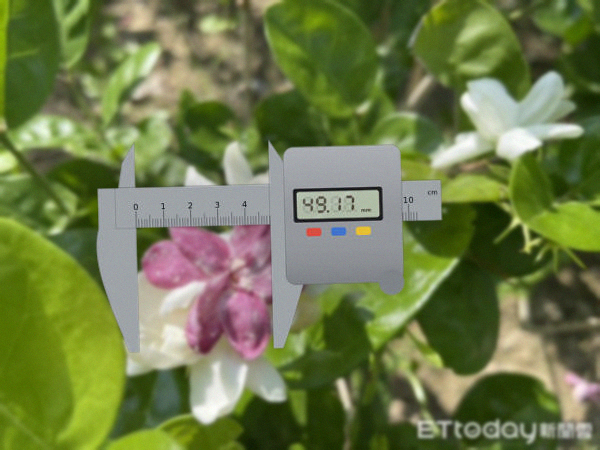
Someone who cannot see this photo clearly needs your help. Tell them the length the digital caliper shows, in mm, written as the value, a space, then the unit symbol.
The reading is 49.17 mm
